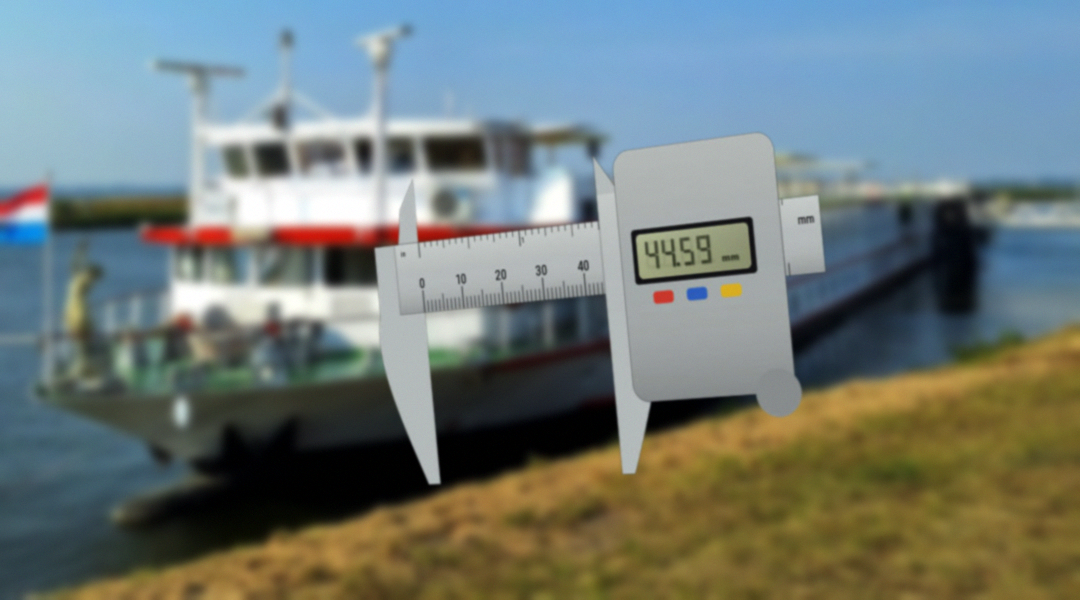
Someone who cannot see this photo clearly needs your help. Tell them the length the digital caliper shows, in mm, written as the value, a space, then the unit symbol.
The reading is 44.59 mm
